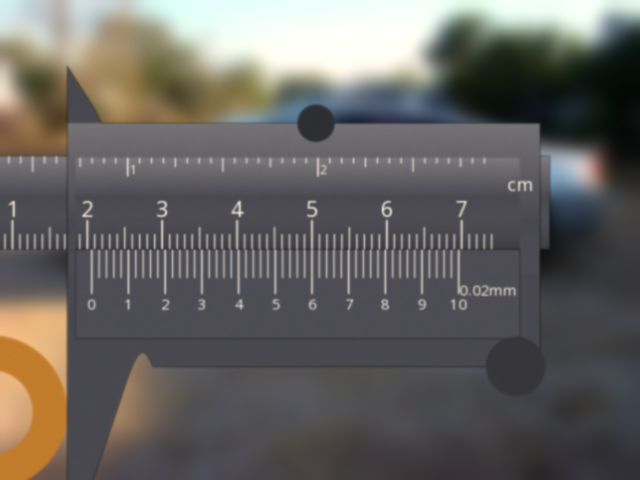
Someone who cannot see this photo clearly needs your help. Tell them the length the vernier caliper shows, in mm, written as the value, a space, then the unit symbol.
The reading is 20.6 mm
